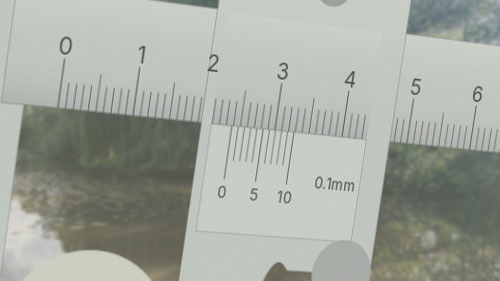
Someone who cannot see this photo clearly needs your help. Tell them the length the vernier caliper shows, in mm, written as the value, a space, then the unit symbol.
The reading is 23.8 mm
